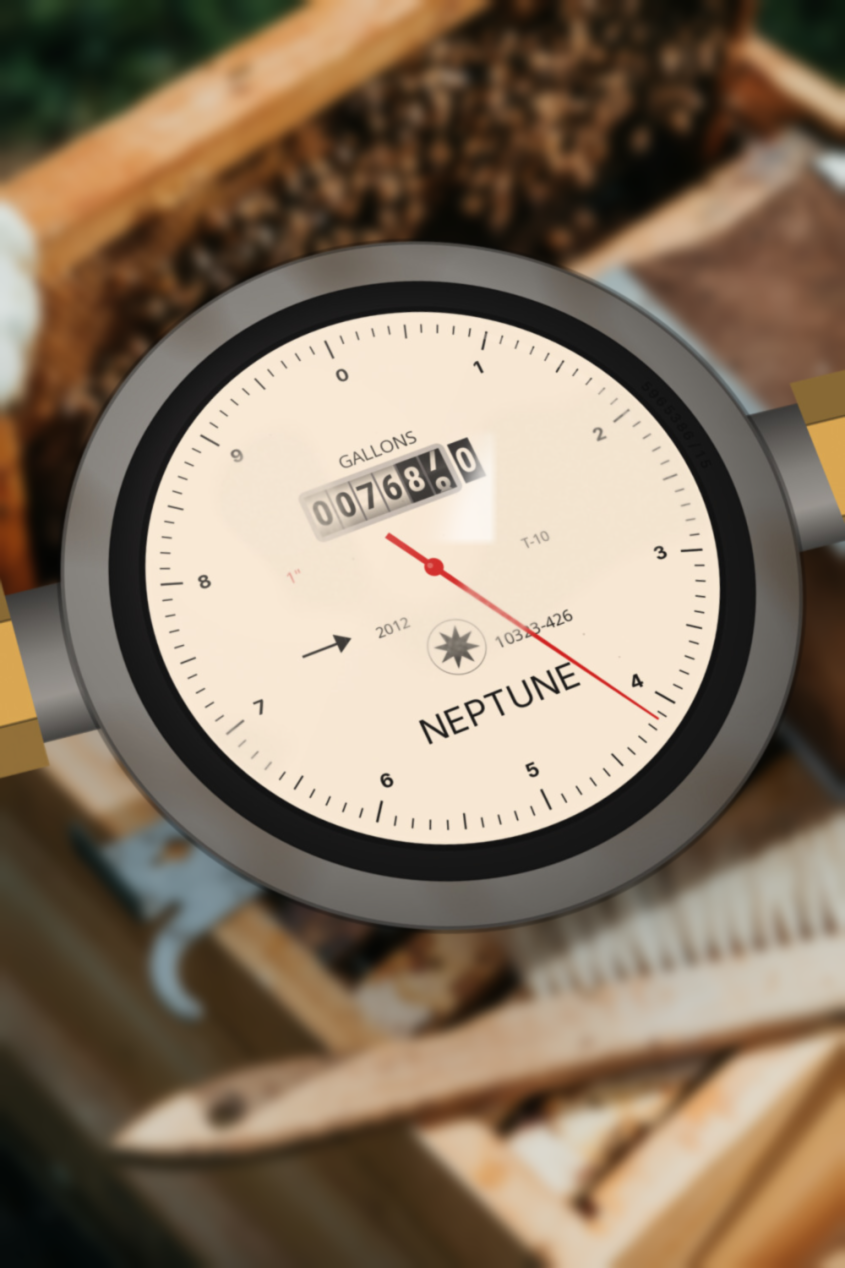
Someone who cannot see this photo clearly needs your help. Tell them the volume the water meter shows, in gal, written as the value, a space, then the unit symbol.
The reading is 76874.1 gal
